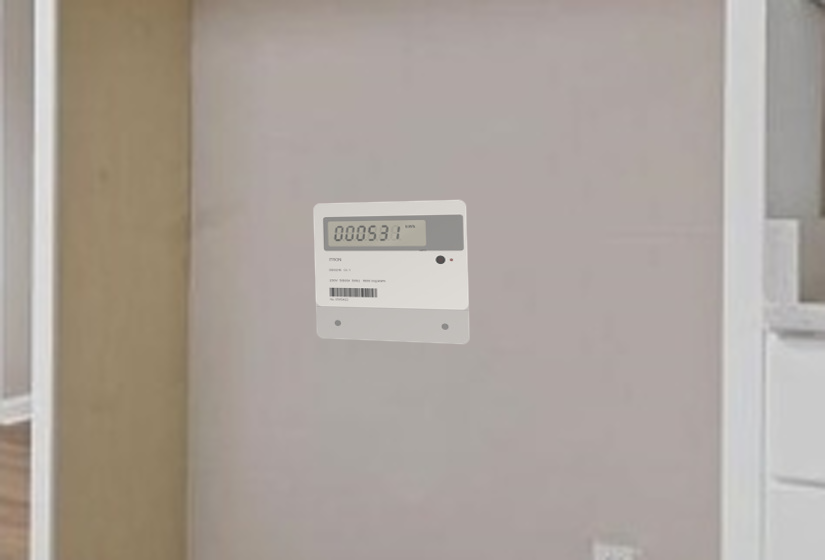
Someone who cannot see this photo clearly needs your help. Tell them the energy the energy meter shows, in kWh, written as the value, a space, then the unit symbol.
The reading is 531 kWh
